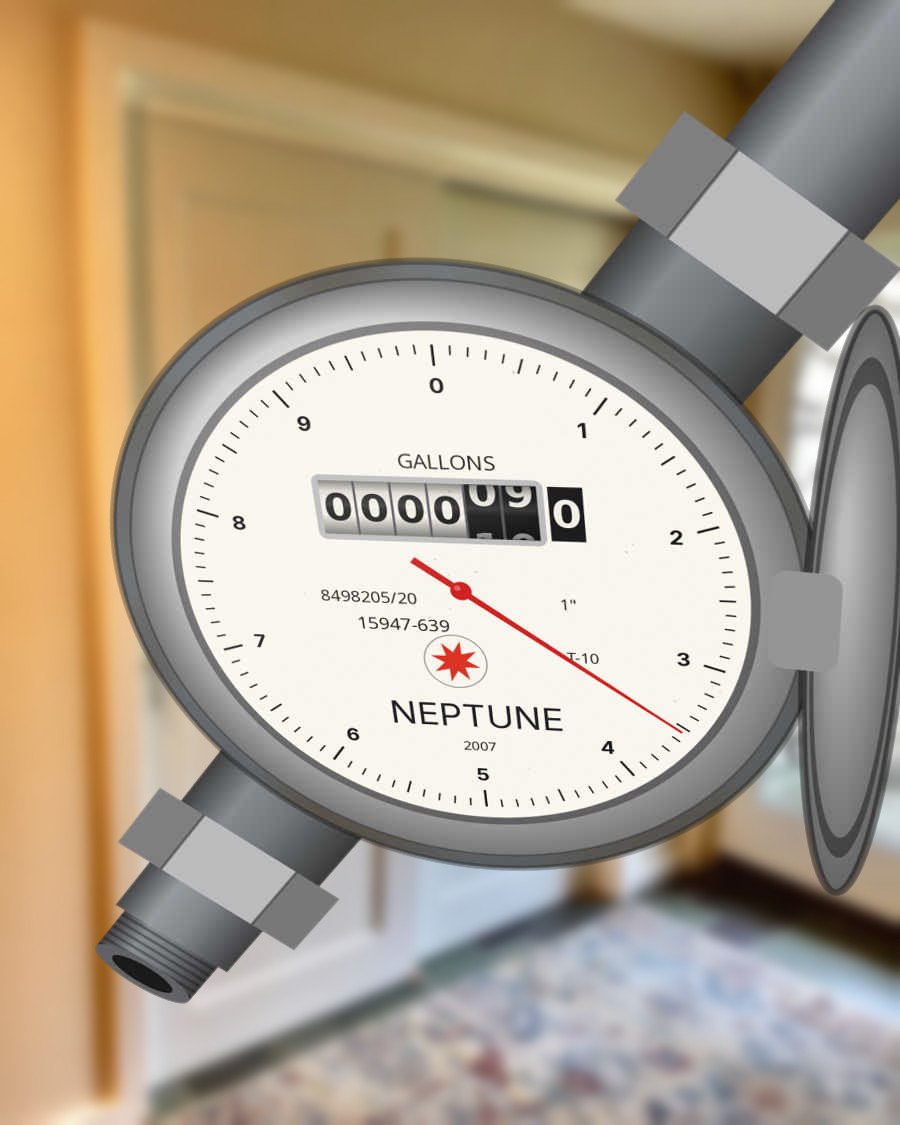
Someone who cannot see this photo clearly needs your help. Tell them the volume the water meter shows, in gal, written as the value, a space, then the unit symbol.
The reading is 93.5 gal
